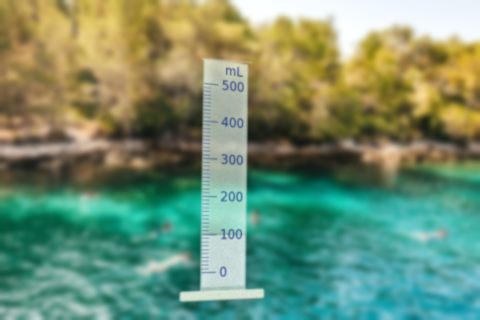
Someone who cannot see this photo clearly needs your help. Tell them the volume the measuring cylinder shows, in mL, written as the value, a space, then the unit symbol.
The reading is 100 mL
